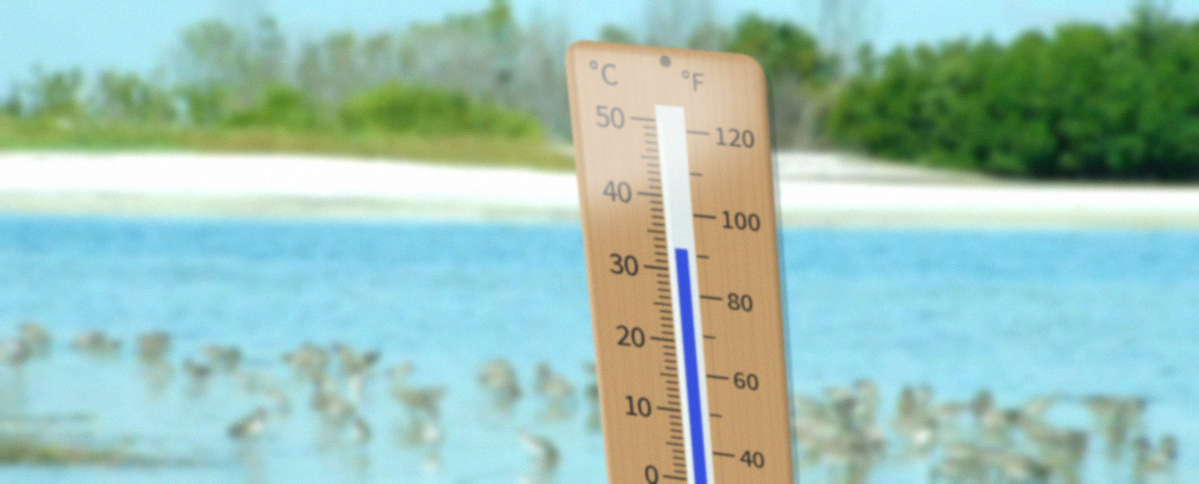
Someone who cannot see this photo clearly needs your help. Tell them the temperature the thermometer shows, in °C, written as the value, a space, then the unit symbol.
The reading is 33 °C
